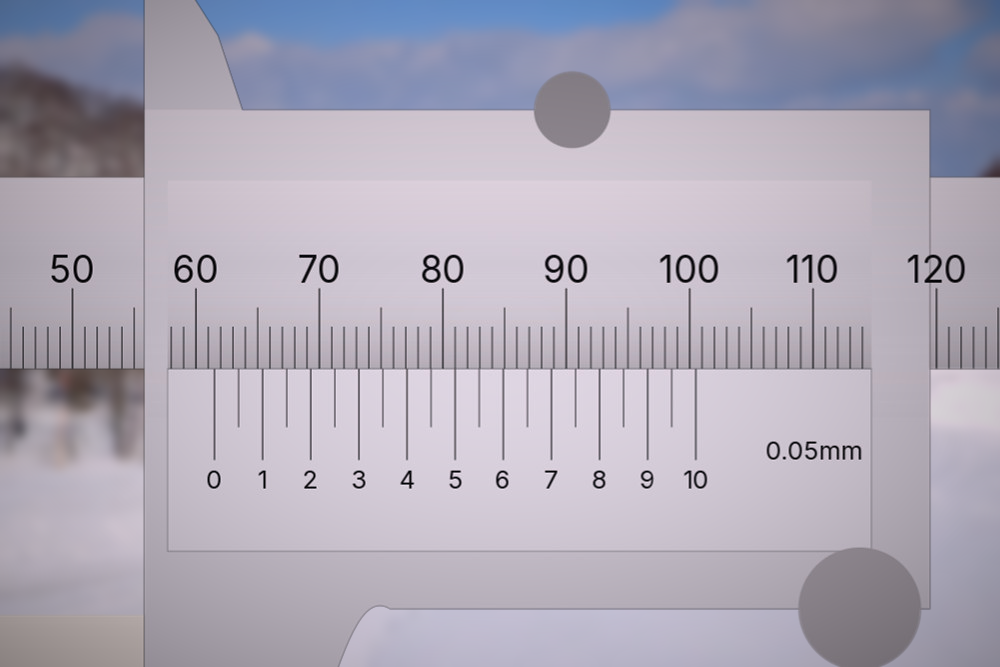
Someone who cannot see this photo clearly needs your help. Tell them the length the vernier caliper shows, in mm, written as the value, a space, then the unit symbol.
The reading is 61.5 mm
